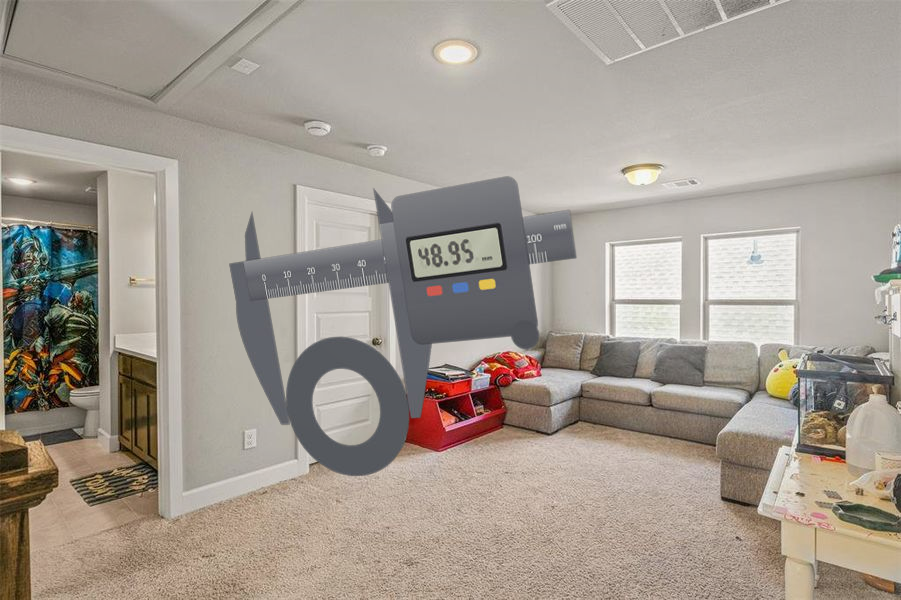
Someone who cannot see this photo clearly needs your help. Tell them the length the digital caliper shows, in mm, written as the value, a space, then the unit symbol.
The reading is 48.95 mm
